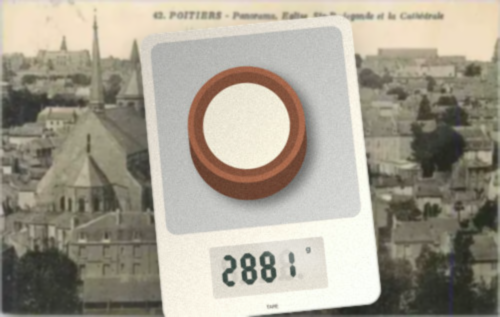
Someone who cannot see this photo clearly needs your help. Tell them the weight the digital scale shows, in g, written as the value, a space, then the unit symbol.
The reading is 2881 g
